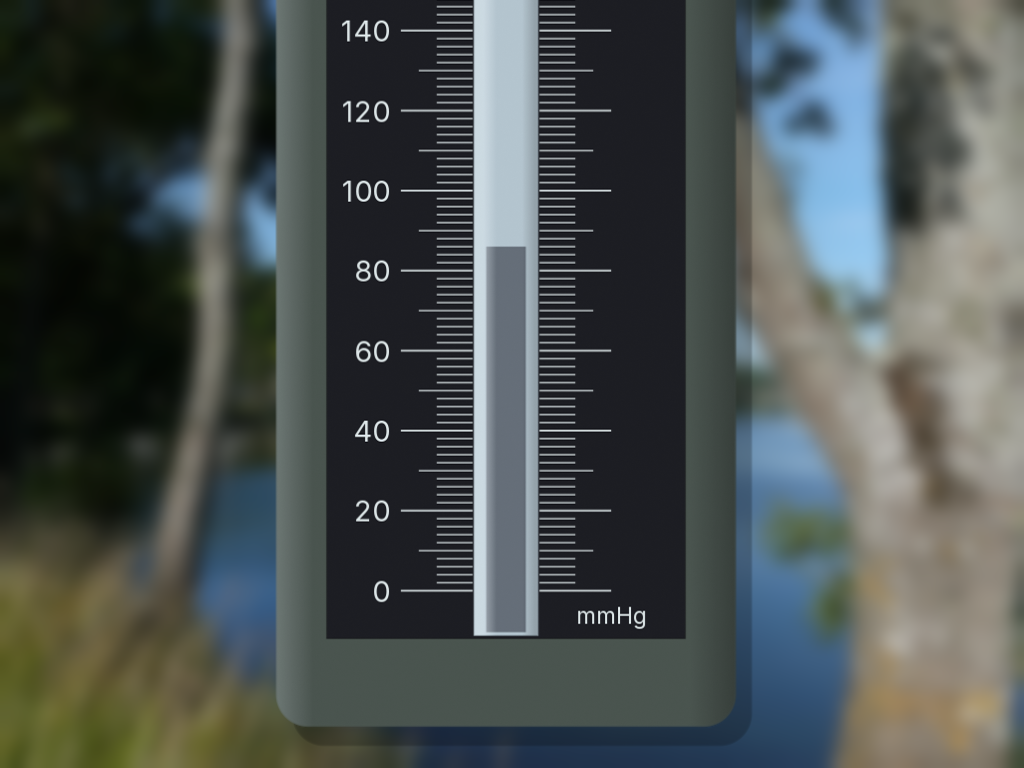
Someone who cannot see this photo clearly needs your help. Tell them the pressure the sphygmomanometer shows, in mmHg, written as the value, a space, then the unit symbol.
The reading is 86 mmHg
